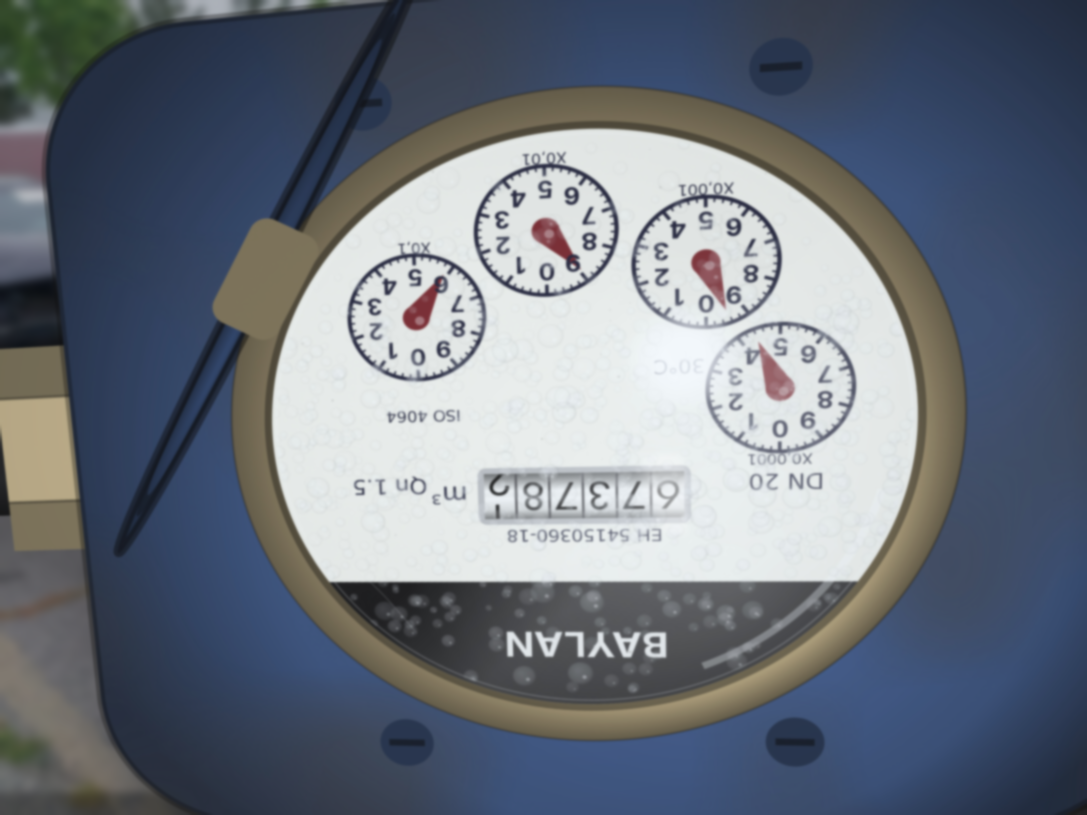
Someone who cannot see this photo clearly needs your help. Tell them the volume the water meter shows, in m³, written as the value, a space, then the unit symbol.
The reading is 673781.5894 m³
